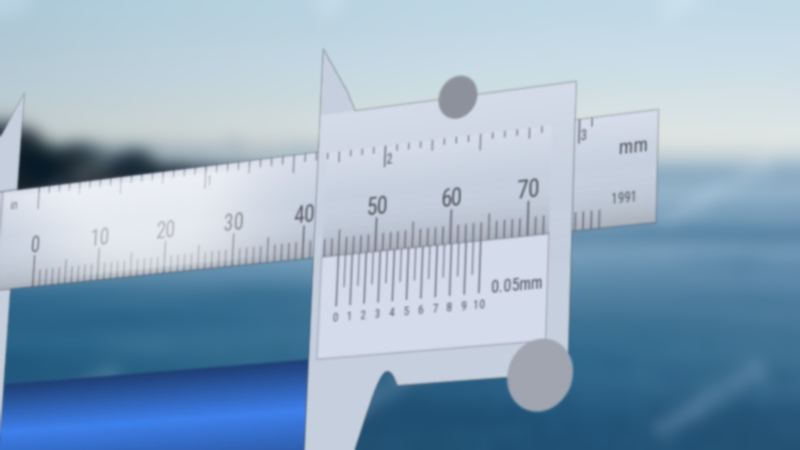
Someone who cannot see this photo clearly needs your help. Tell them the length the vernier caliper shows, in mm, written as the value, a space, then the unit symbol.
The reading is 45.0 mm
